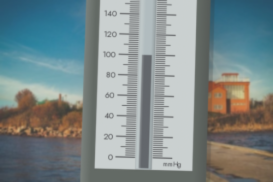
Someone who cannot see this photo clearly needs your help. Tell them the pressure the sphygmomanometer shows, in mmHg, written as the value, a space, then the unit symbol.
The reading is 100 mmHg
